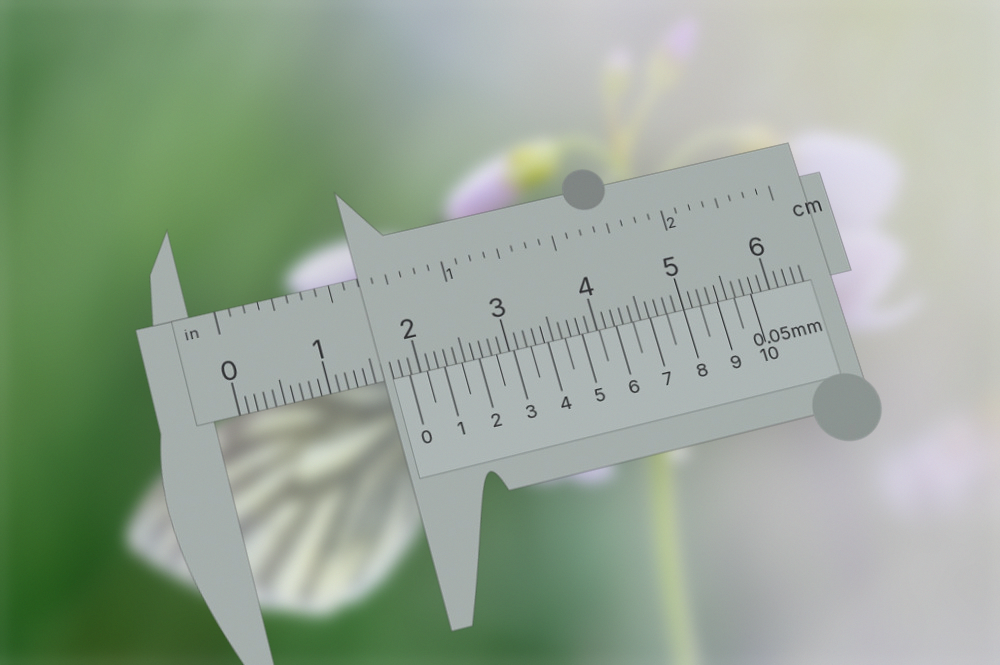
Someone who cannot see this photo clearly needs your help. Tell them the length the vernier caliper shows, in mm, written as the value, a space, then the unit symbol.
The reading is 18.8 mm
